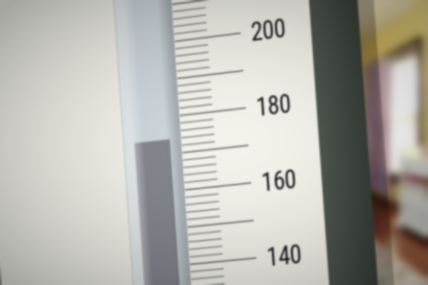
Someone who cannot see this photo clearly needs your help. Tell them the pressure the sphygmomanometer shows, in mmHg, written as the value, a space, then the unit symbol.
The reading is 174 mmHg
